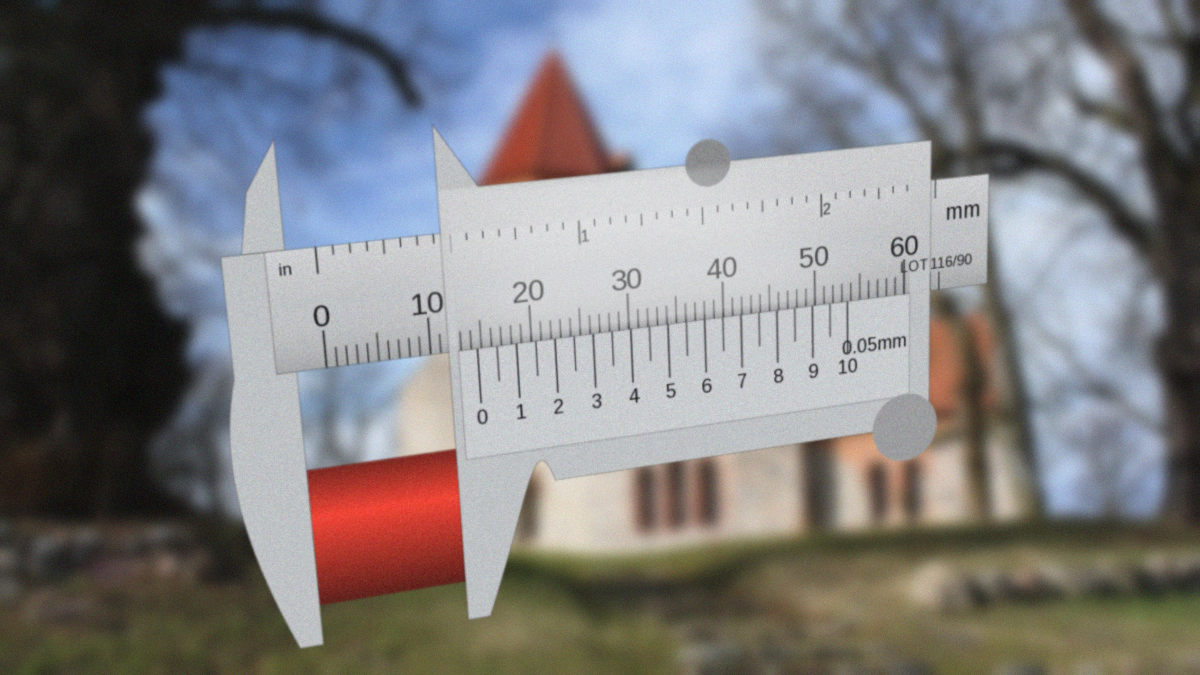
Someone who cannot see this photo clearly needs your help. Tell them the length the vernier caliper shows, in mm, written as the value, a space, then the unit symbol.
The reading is 14.6 mm
